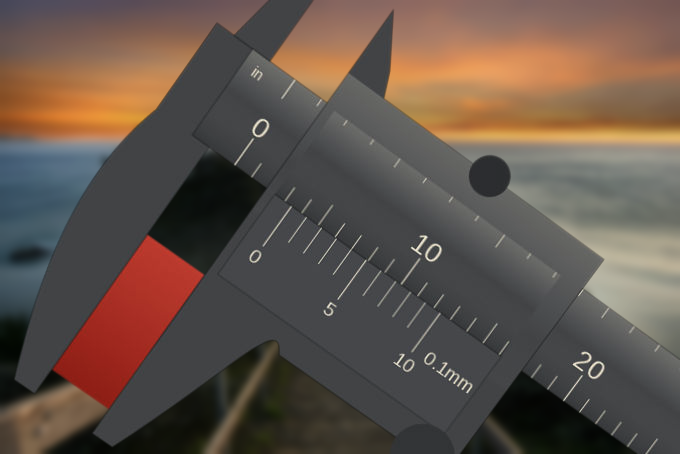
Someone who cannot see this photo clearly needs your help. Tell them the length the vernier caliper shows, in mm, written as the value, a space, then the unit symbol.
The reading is 3.4 mm
